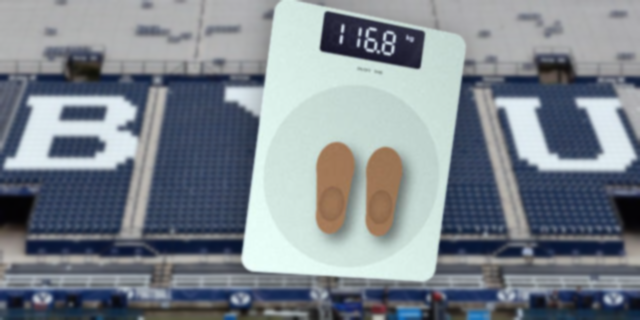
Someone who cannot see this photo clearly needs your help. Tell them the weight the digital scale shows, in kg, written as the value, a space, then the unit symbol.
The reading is 116.8 kg
